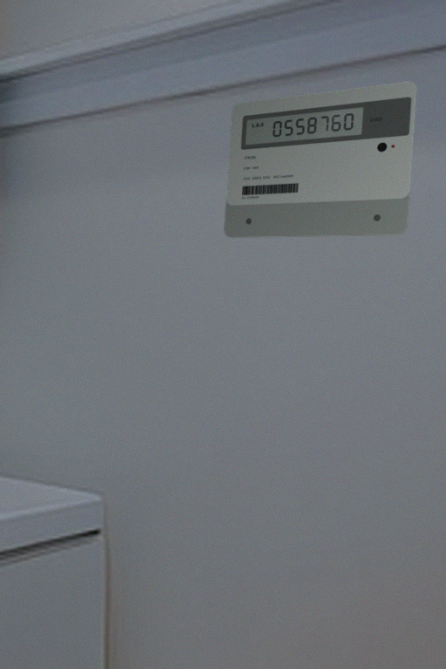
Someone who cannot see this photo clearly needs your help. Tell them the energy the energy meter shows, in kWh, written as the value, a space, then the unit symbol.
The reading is 558760 kWh
